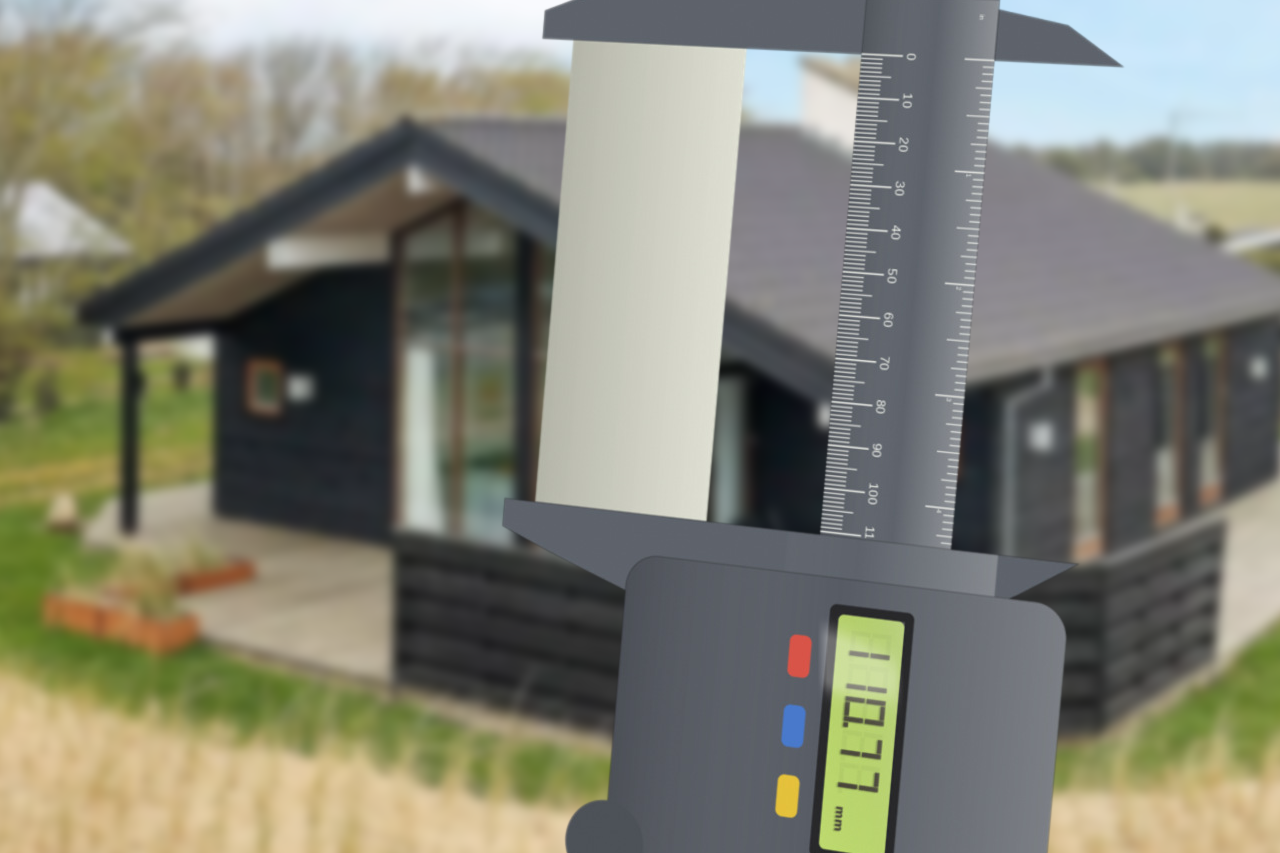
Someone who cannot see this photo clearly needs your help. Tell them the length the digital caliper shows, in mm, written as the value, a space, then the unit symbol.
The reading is 110.77 mm
